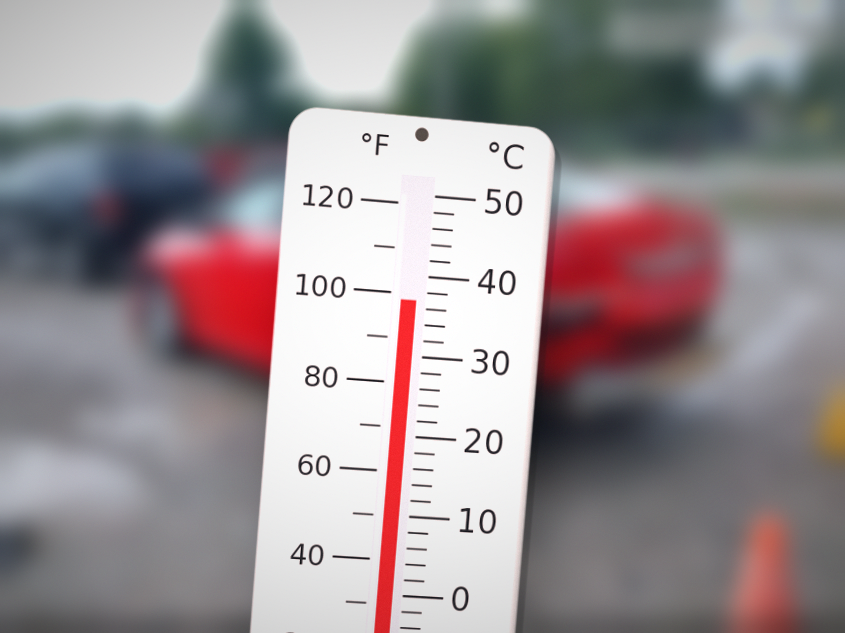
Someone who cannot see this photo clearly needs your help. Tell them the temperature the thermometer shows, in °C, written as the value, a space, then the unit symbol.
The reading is 37 °C
